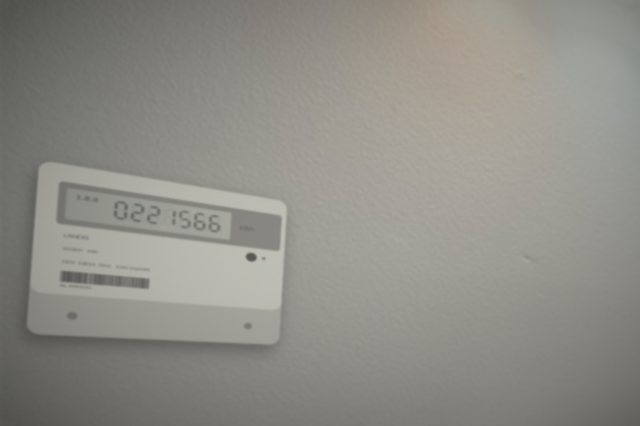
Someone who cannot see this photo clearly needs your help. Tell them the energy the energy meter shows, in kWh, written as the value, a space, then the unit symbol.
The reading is 221566 kWh
